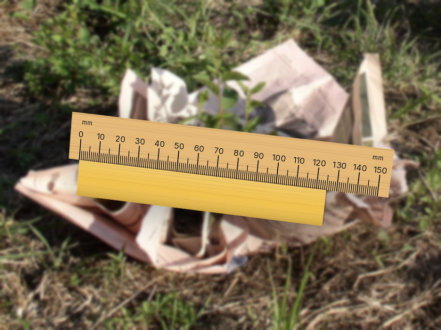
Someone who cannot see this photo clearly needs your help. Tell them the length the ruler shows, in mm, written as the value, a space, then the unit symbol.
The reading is 125 mm
